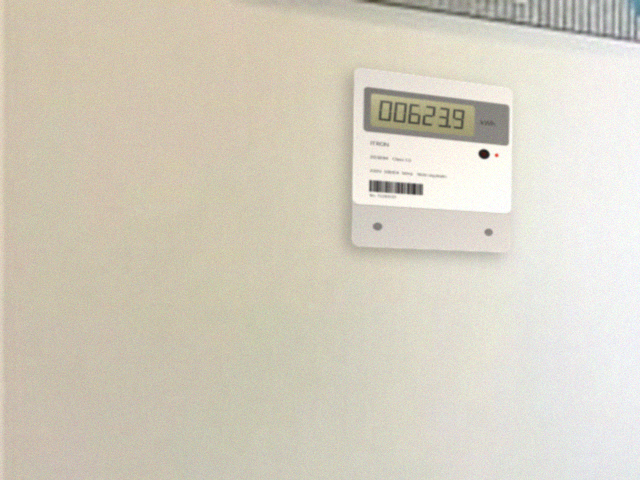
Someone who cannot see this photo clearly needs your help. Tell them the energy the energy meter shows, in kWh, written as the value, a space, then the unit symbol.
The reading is 623.9 kWh
